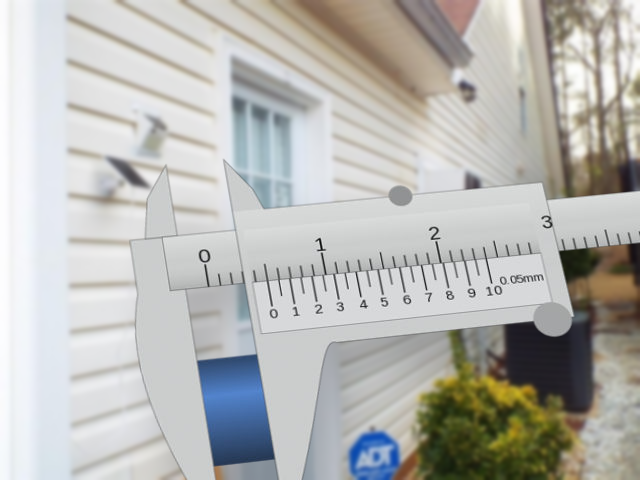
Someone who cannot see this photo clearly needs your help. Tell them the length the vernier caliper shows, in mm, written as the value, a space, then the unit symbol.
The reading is 5.0 mm
